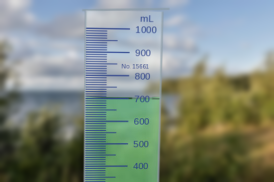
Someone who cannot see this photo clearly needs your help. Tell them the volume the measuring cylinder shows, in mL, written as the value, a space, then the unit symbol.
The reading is 700 mL
